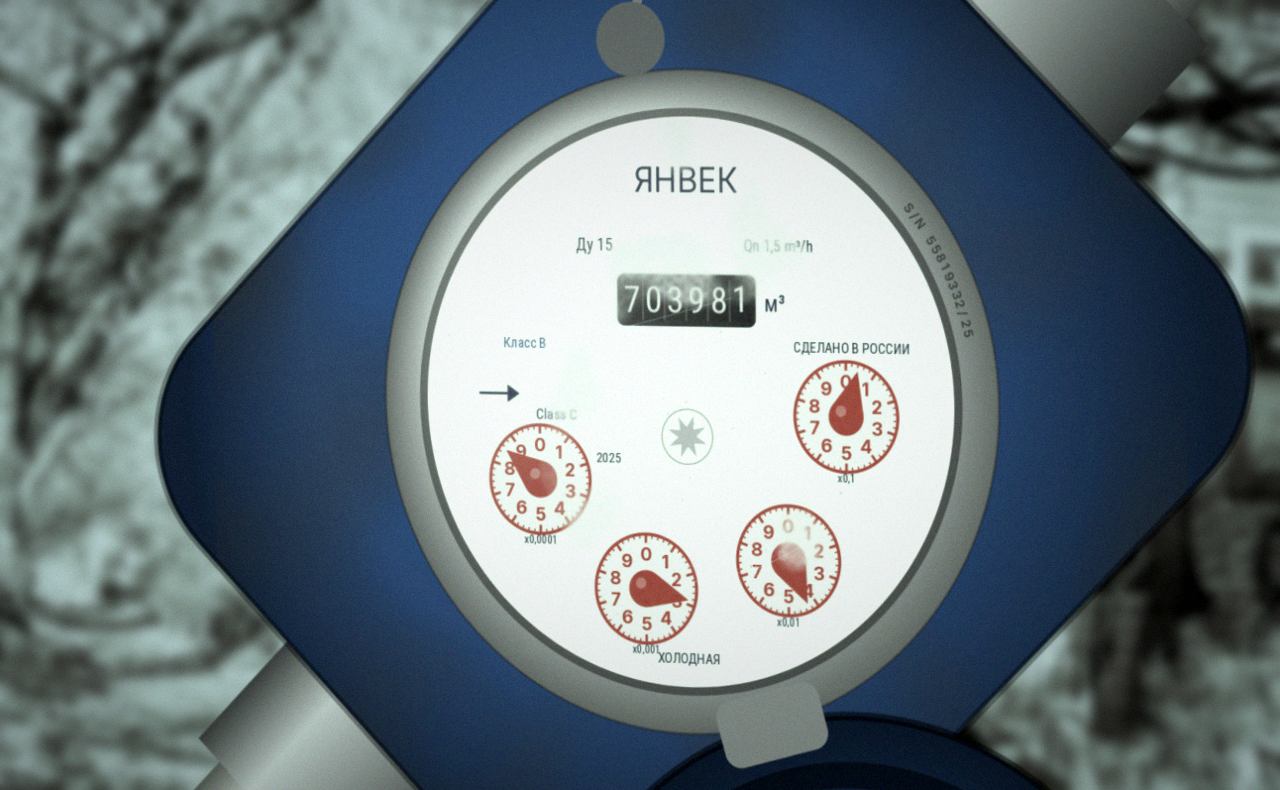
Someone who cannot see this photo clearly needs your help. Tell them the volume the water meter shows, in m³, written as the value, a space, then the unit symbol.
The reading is 703981.0428 m³
